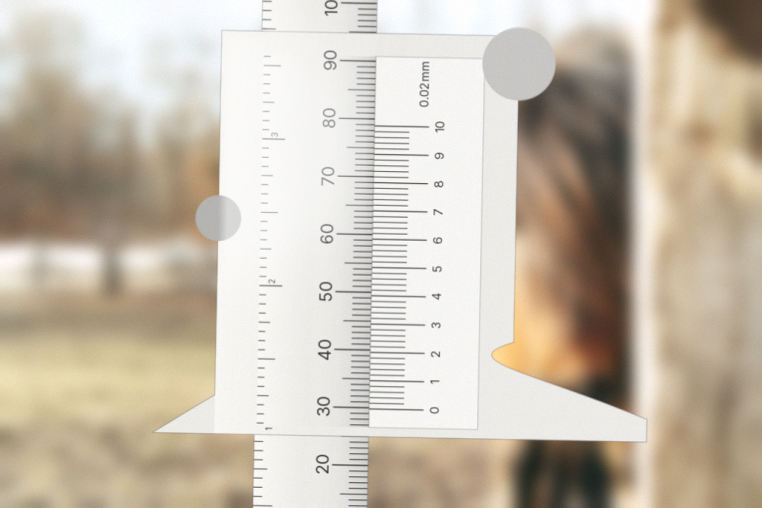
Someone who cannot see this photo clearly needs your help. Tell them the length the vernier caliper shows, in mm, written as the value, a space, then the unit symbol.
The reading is 29.8 mm
